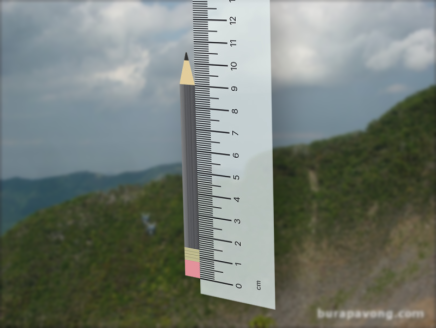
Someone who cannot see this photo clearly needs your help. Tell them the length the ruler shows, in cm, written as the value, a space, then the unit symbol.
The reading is 10.5 cm
